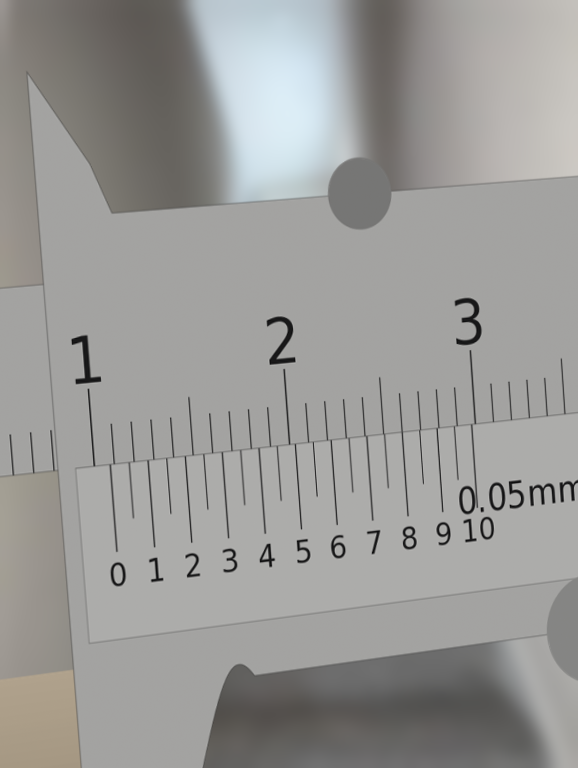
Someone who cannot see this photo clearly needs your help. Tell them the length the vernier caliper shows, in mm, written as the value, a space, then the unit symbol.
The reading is 10.8 mm
